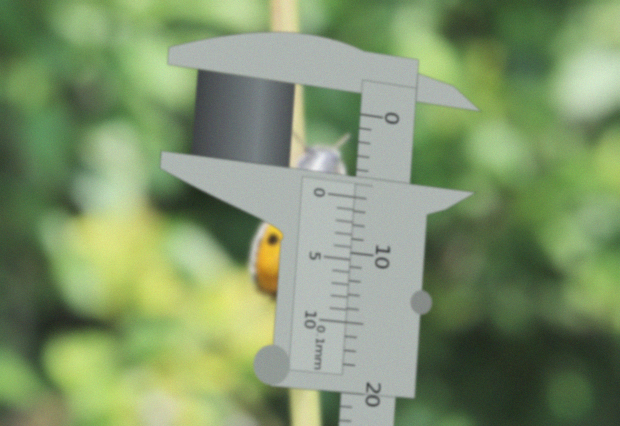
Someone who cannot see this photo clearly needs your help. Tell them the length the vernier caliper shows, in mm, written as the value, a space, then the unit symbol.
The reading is 6.0 mm
